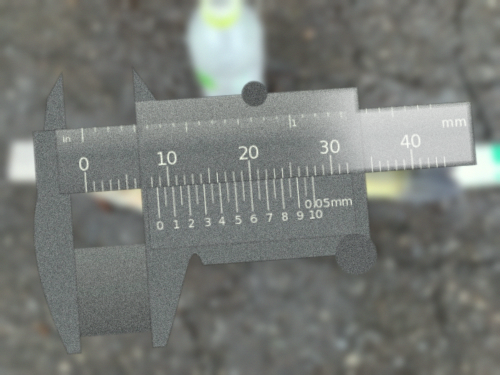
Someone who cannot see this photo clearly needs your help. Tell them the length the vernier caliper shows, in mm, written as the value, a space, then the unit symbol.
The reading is 8.6 mm
